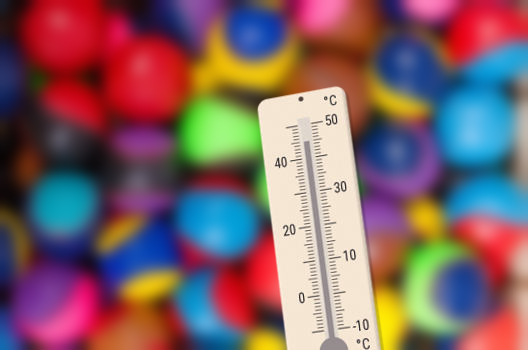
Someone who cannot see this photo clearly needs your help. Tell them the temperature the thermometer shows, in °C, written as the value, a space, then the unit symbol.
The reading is 45 °C
